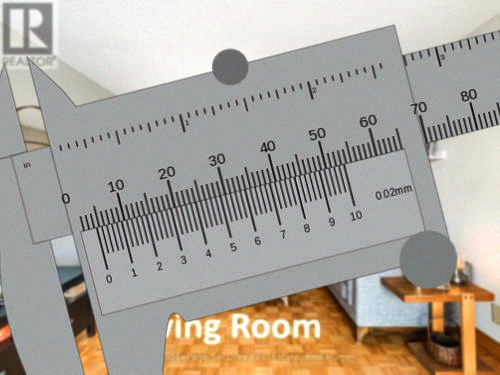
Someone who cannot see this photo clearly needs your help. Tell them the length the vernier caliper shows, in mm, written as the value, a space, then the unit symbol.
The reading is 4.5 mm
